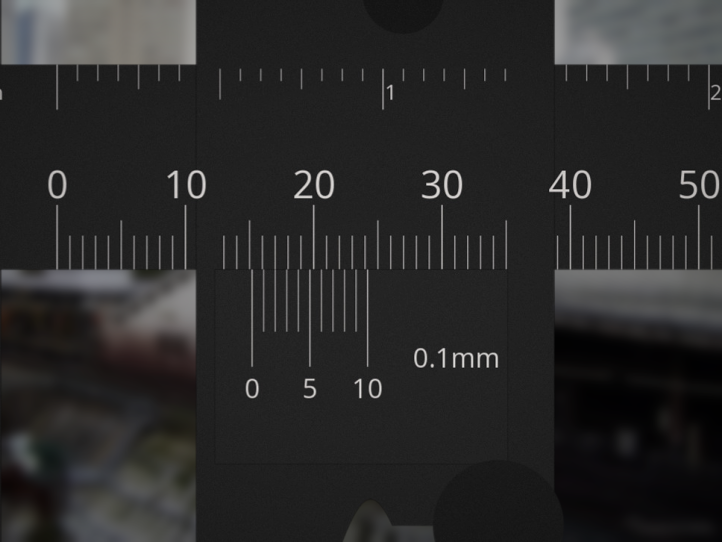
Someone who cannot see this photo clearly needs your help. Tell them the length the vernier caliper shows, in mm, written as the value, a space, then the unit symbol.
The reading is 15.2 mm
